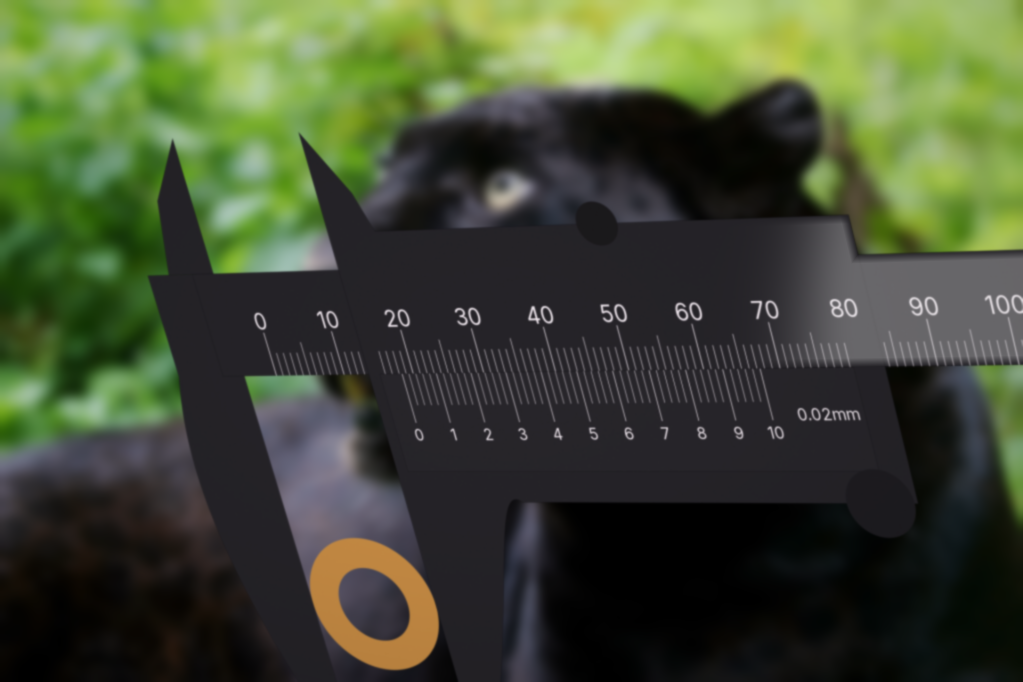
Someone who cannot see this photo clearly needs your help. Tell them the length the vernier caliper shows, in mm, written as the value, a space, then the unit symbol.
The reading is 18.4 mm
